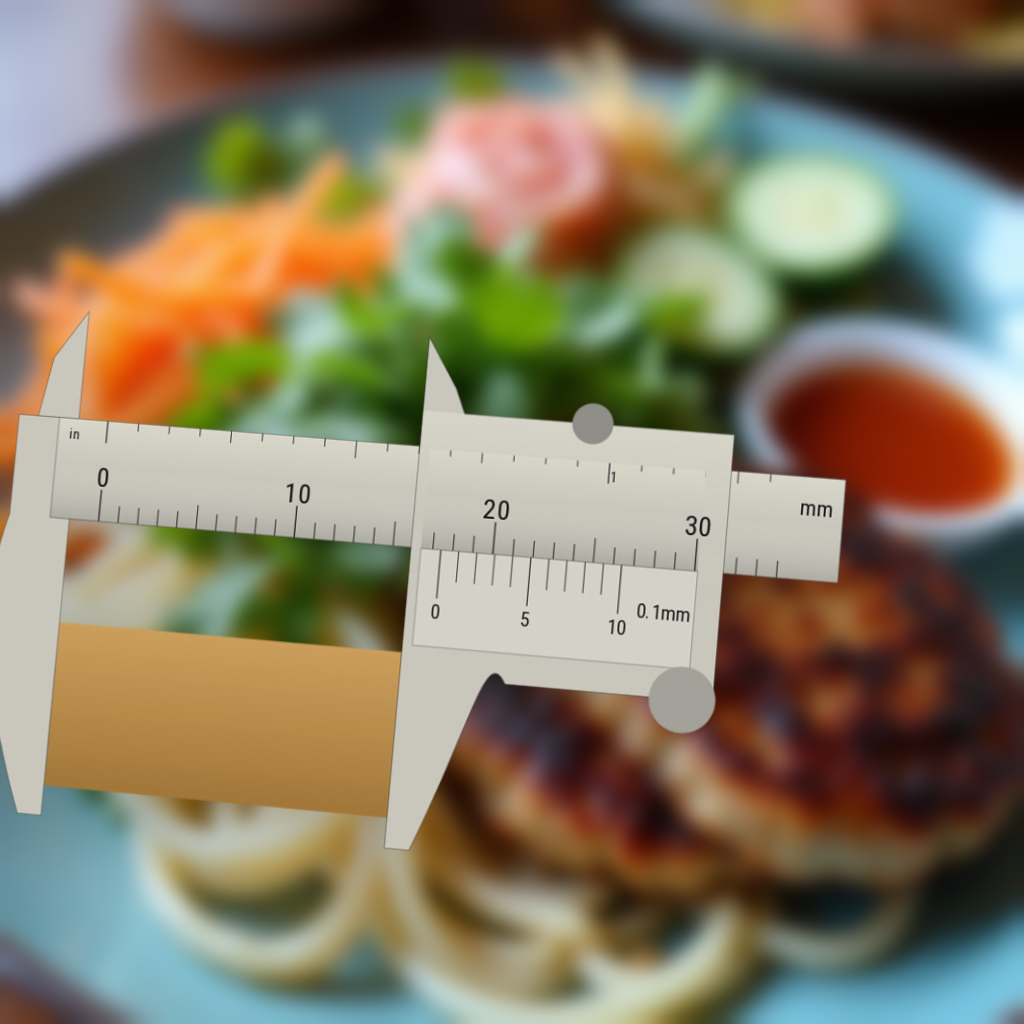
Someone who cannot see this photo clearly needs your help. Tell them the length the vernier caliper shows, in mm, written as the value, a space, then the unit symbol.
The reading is 17.4 mm
